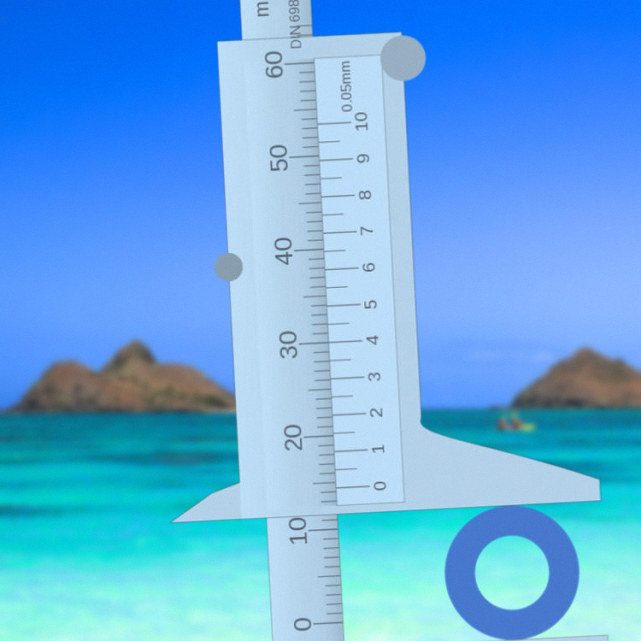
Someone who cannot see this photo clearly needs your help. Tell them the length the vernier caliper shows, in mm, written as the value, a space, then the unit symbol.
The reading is 14.4 mm
